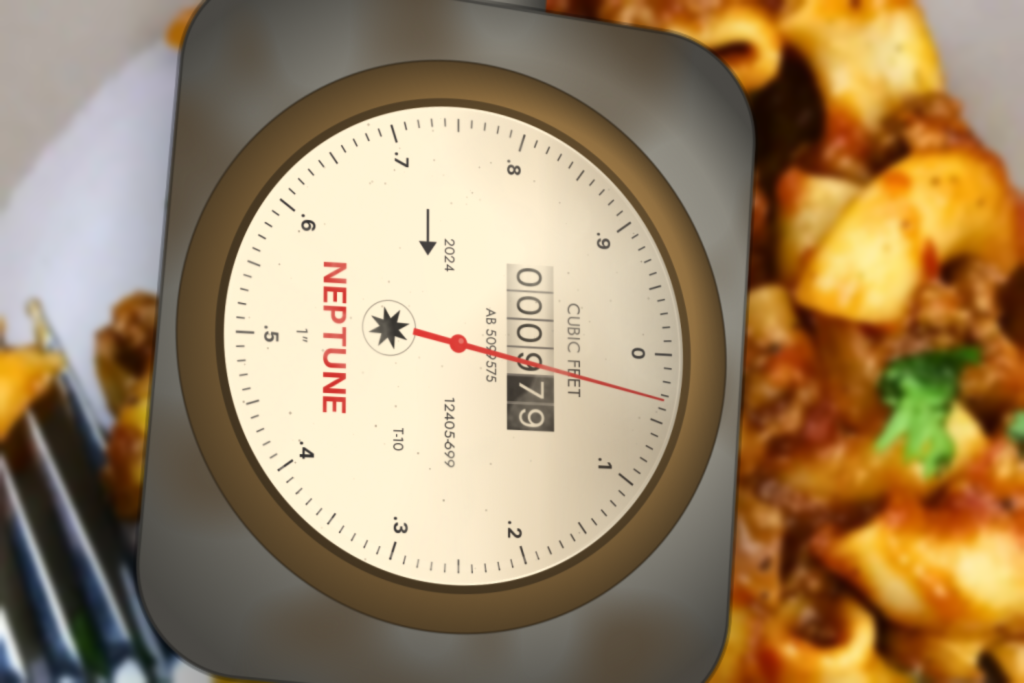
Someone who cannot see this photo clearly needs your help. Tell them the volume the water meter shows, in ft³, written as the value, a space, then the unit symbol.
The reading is 979.03 ft³
